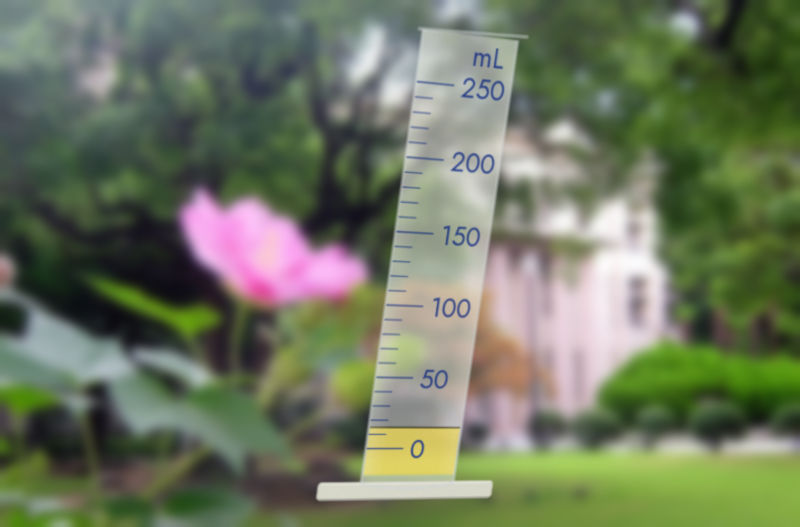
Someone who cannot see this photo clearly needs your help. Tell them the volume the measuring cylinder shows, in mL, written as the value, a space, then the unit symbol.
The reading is 15 mL
